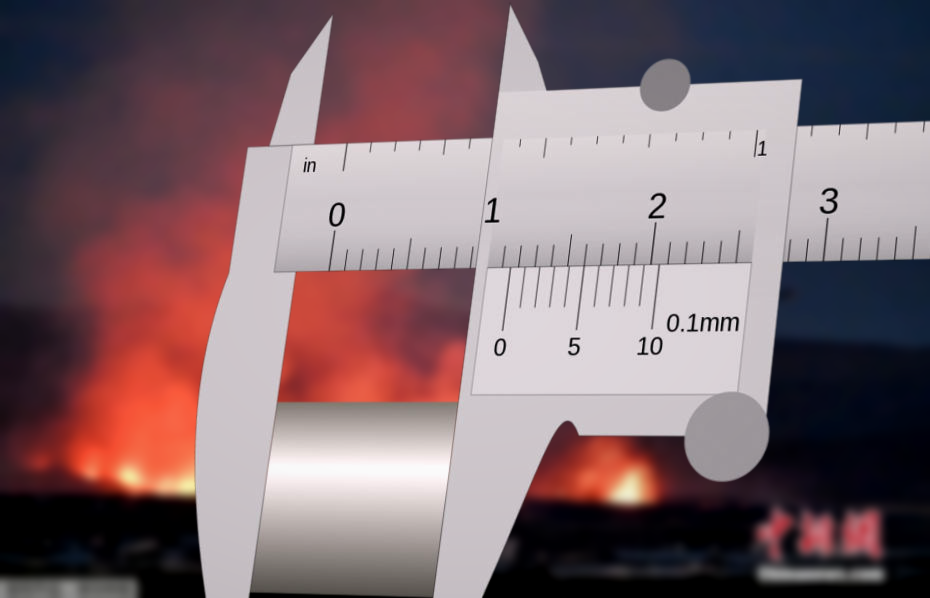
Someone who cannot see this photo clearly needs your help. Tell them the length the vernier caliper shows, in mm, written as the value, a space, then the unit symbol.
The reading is 11.5 mm
